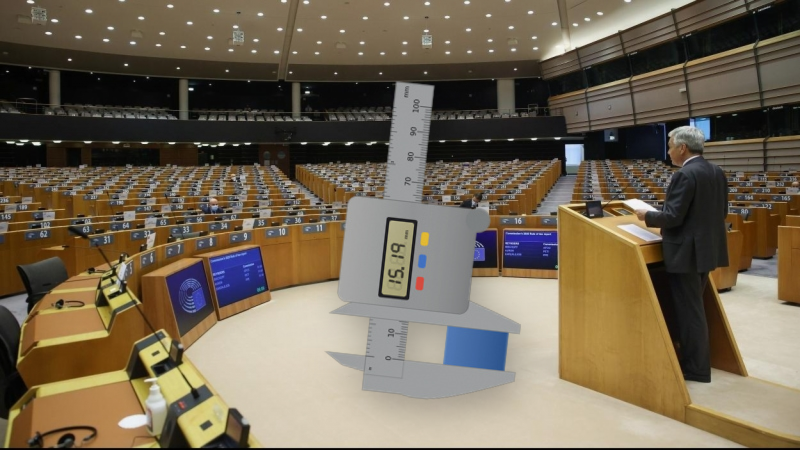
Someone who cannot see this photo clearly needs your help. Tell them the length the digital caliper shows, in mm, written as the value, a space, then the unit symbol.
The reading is 15.19 mm
